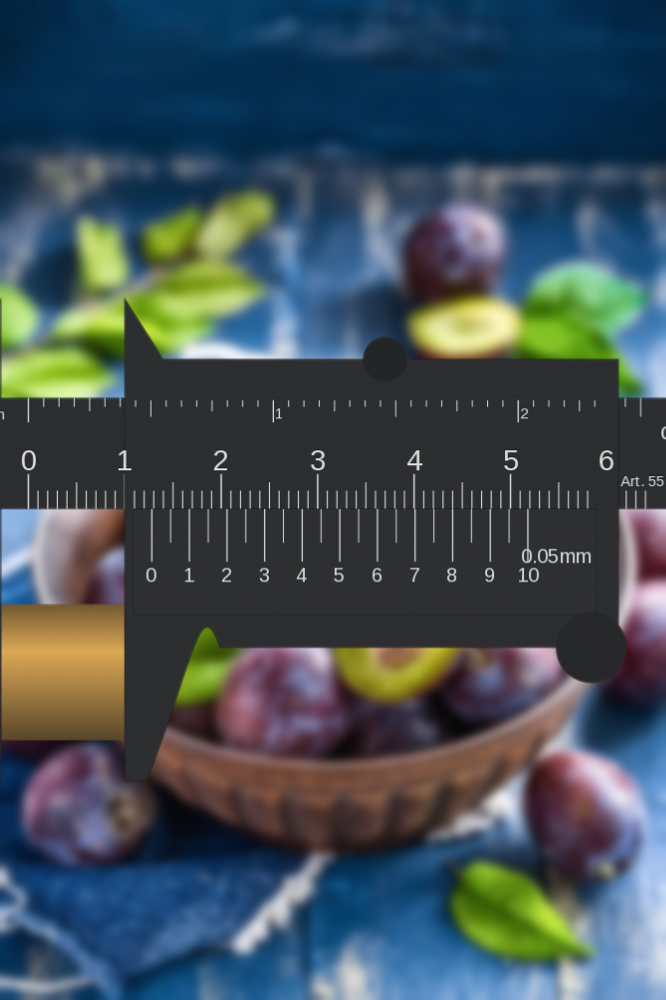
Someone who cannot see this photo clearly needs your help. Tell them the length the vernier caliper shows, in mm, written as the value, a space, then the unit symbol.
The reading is 12.8 mm
